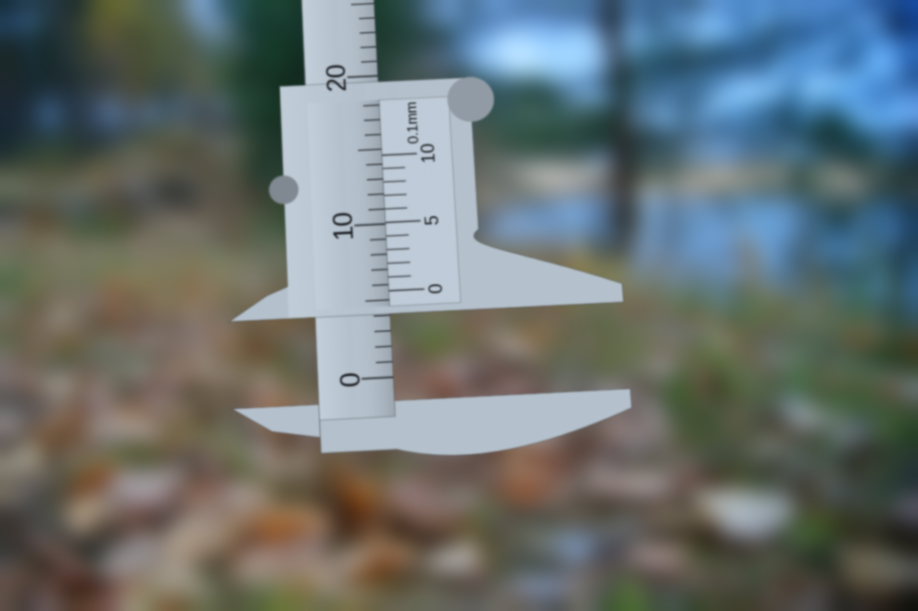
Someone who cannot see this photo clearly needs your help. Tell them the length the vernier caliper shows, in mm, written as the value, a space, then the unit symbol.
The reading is 5.6 mm
